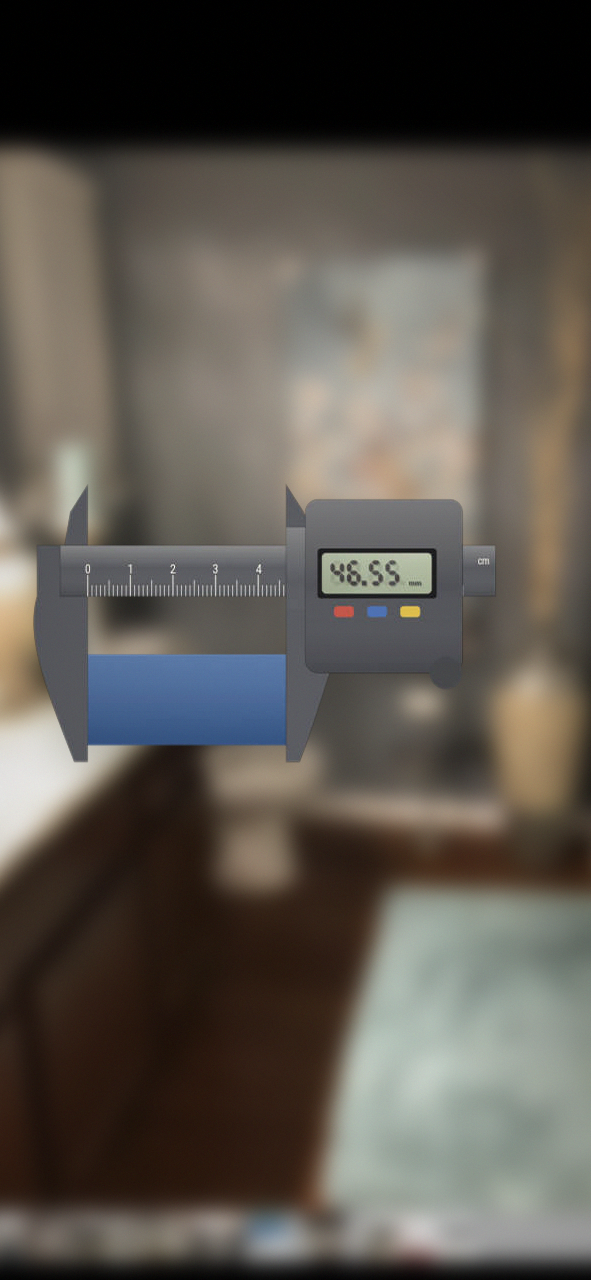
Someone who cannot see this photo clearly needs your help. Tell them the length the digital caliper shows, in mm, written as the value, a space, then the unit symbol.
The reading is 46.55 mm
